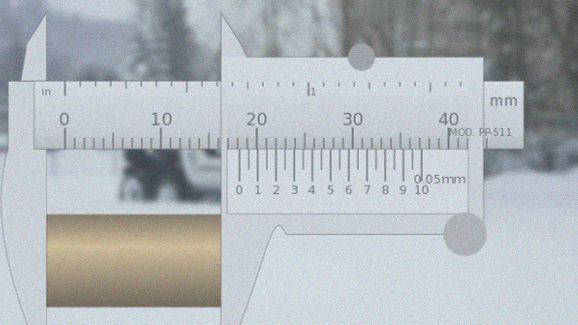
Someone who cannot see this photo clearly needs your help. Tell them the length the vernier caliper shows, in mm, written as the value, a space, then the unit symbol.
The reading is 18.2 mm
